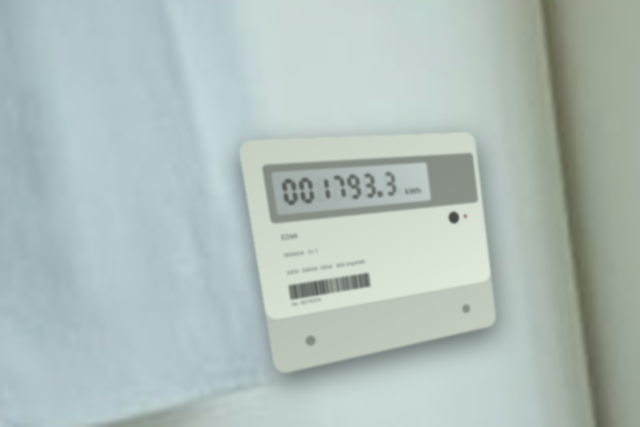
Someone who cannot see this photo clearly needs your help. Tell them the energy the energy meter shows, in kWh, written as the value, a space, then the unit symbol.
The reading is 1793.3 kWh
